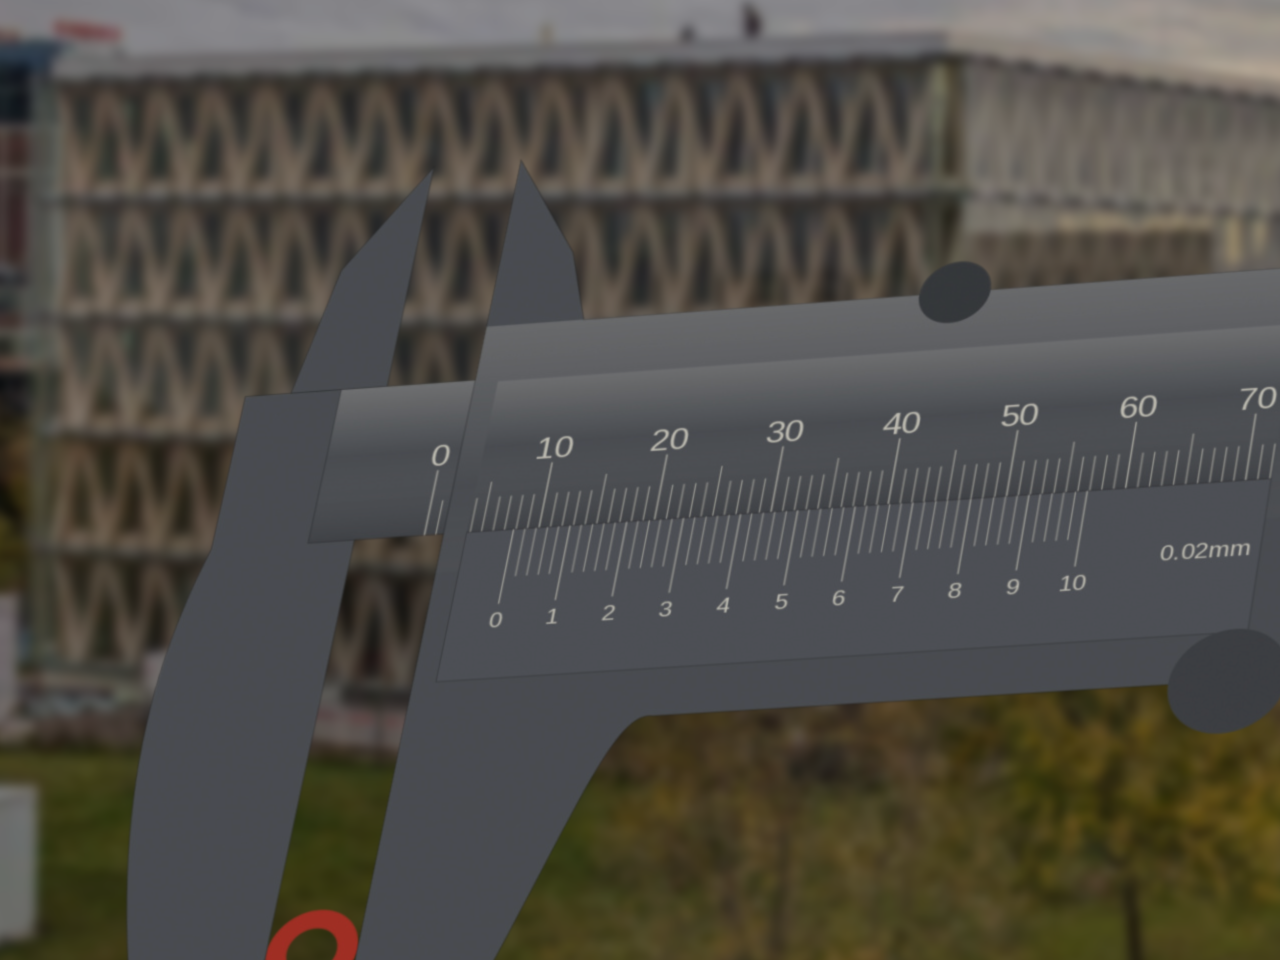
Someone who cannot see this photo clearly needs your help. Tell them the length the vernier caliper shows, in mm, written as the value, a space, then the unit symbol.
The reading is 7.8 mm
